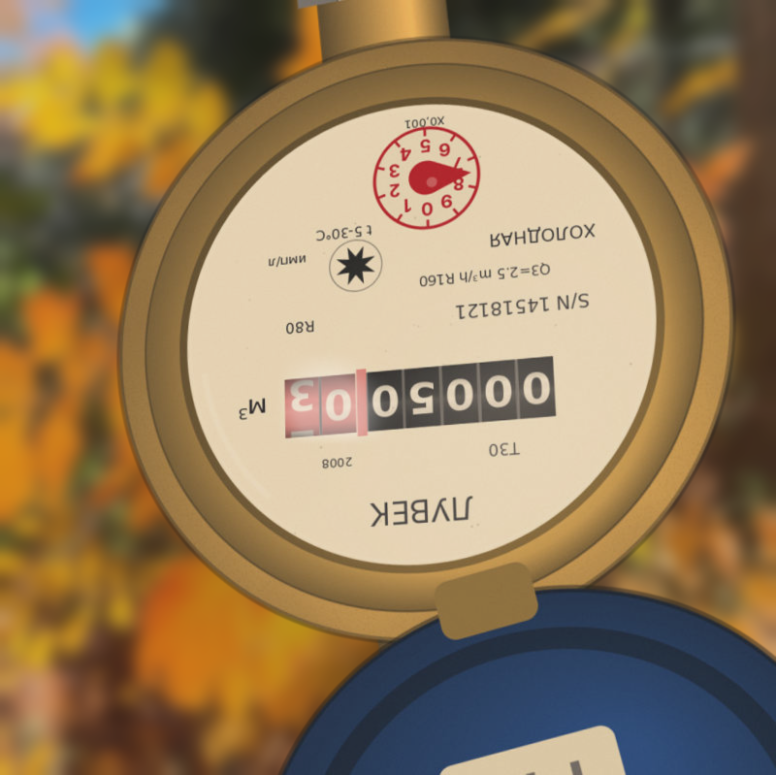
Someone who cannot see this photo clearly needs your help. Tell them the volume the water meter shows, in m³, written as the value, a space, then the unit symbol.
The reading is 50.027 m³
